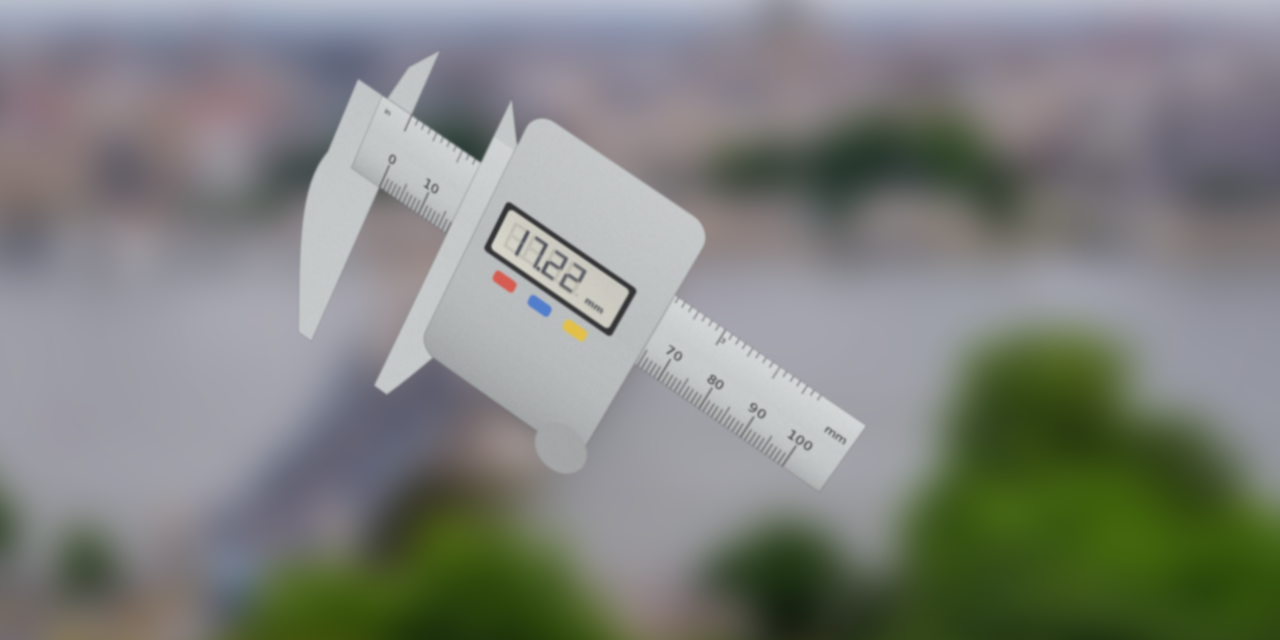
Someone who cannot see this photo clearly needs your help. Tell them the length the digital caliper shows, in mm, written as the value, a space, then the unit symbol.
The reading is 17.22 mm
